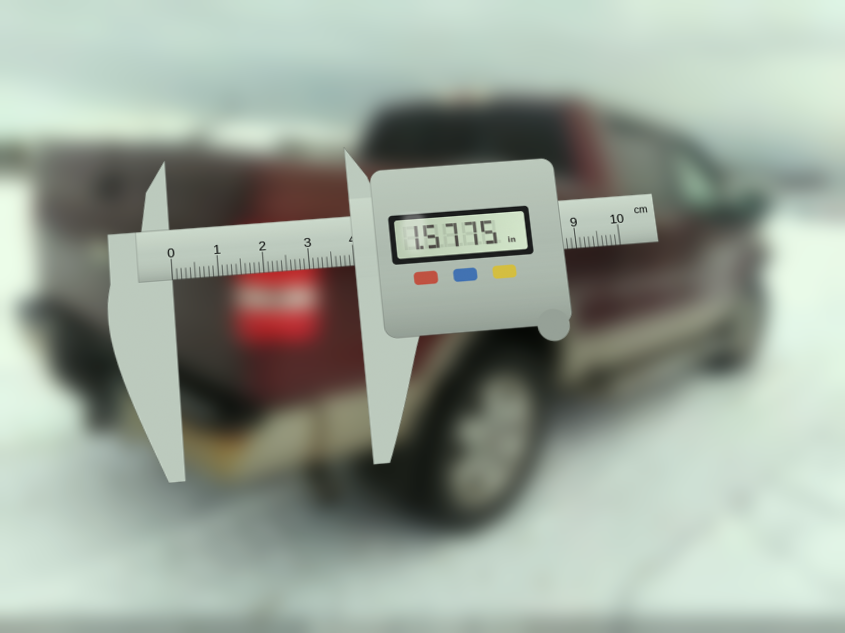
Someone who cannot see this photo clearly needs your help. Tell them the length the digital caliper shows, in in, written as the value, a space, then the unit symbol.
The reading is 1.5775 in
